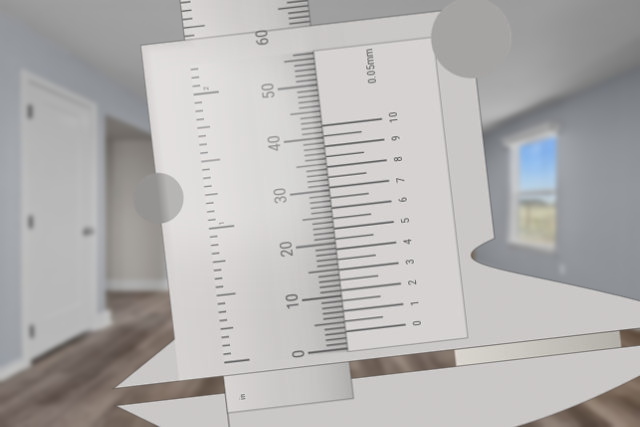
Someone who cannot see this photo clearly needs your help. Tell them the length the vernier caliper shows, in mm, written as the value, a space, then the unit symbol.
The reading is 3.2 mm
